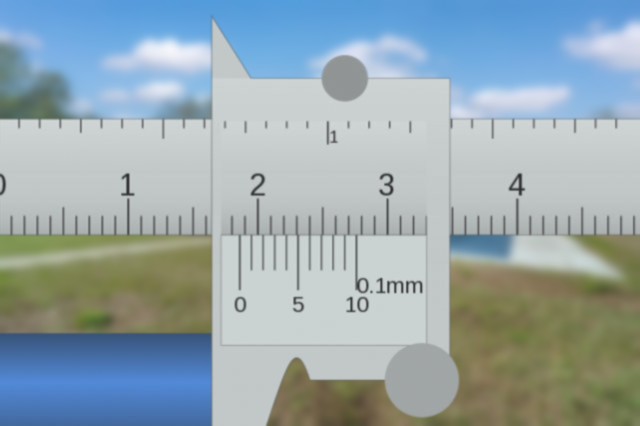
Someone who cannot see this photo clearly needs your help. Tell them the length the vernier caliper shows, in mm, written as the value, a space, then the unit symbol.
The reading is 18.6 mm
